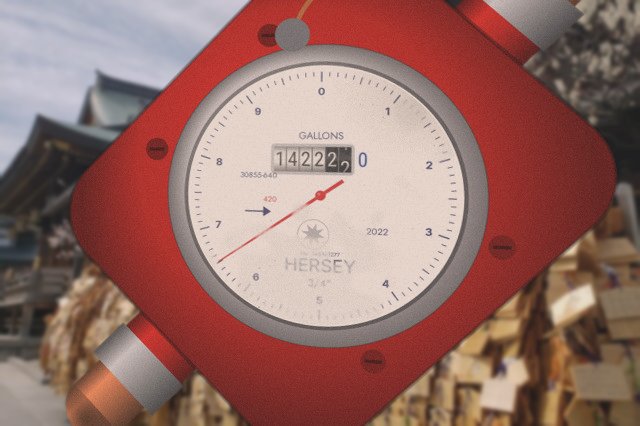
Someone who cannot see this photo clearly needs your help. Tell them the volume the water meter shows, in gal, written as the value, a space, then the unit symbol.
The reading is 1422216.5 gal
